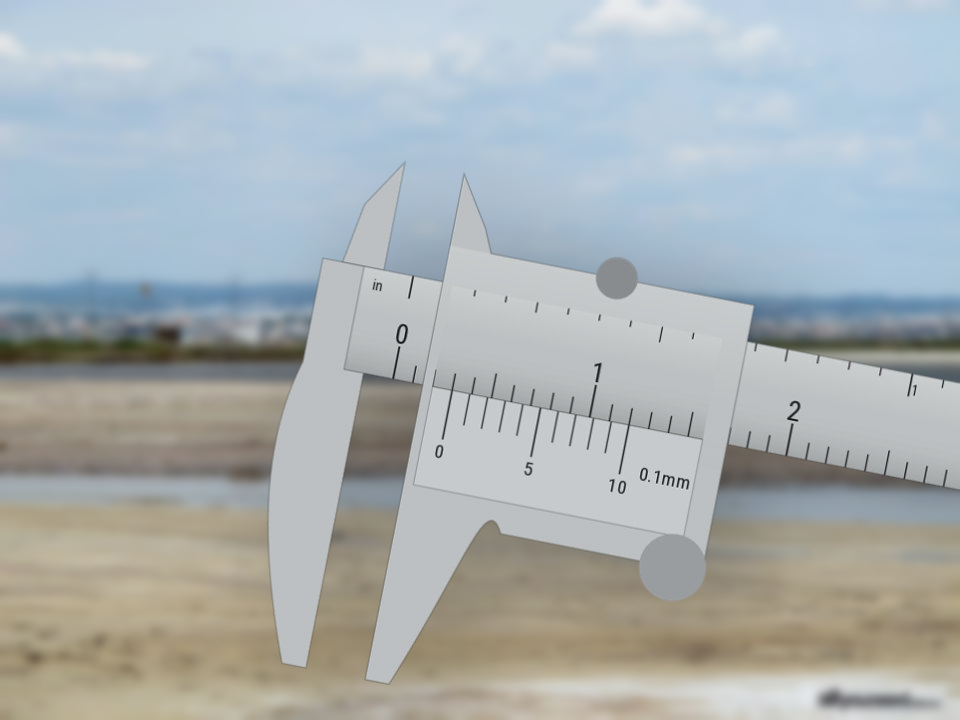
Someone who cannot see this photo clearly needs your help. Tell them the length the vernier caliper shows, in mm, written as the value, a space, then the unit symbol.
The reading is 3.0 mm
